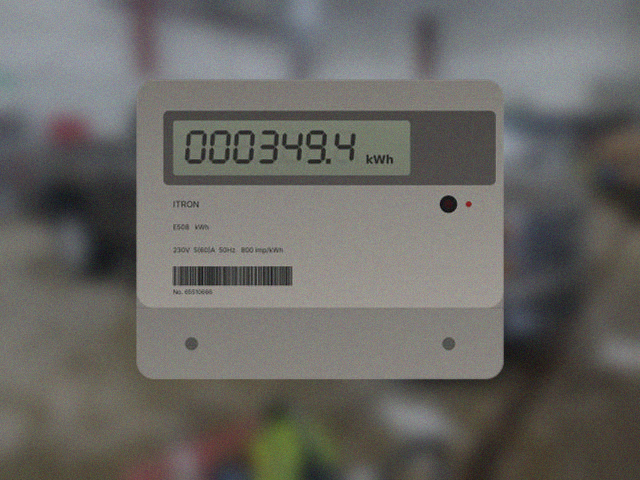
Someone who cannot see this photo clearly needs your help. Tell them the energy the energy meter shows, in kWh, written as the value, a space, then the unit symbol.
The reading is 349.4 kWh
